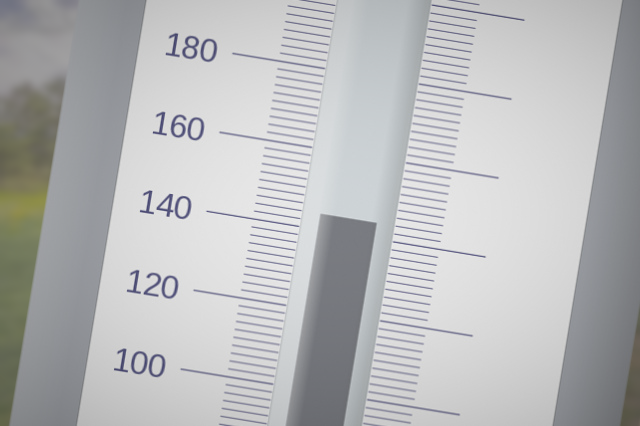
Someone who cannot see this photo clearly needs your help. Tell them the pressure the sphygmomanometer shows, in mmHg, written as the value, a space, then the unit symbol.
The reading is 144 mmHg
